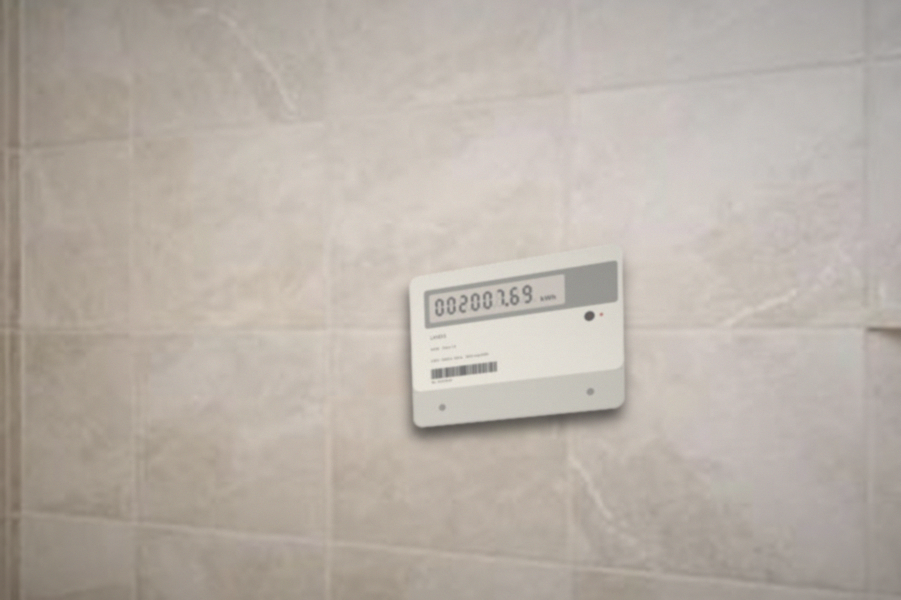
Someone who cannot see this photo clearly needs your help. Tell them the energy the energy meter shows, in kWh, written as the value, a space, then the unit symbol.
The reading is 2007.69 kWh
